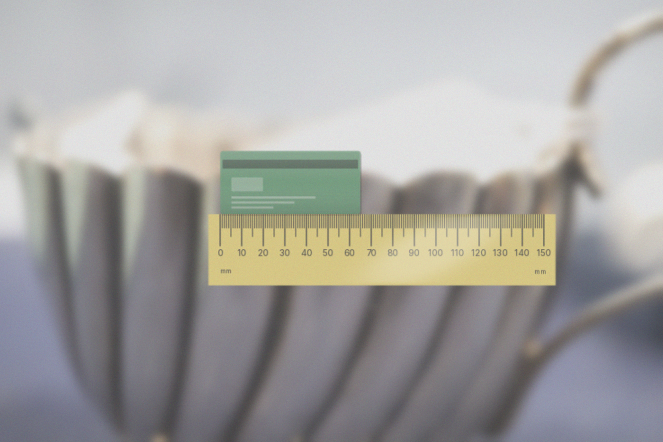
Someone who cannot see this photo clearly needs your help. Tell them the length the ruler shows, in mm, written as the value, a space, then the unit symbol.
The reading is 65 mm
